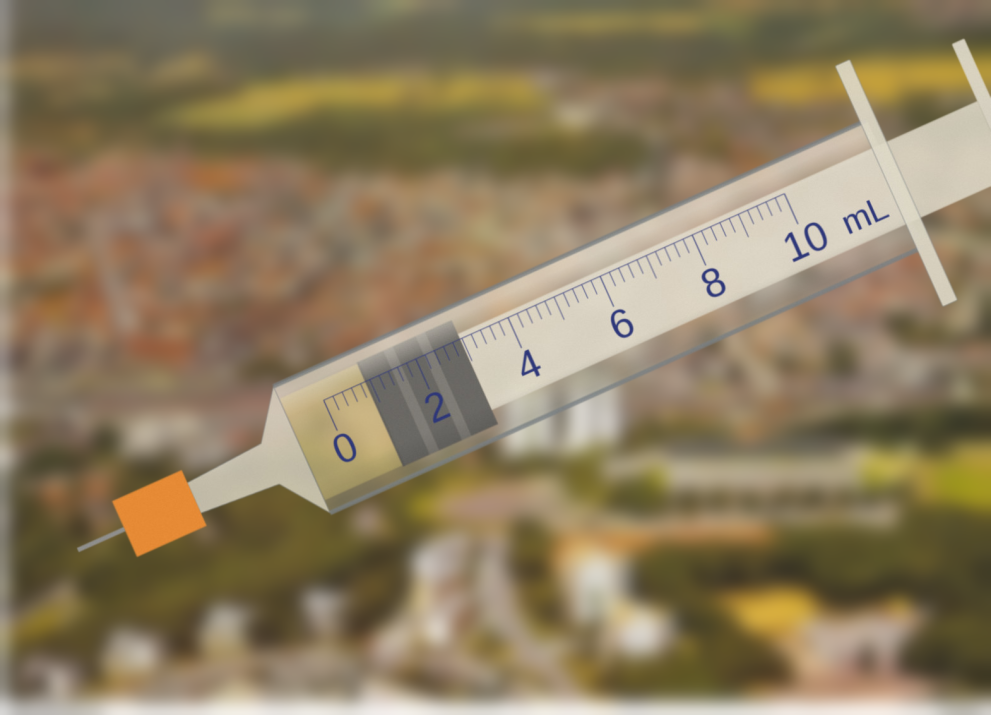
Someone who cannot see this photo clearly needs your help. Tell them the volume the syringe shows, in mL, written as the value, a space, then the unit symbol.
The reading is 0.9 mL
